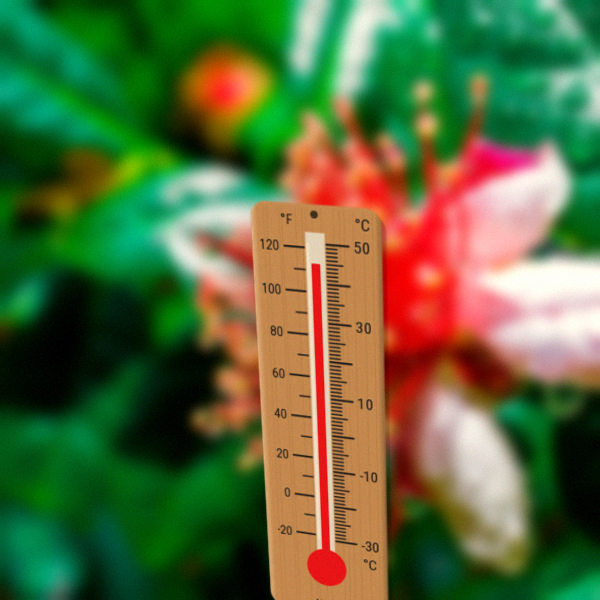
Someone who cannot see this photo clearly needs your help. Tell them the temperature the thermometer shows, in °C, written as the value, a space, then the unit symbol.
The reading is 45 °C
